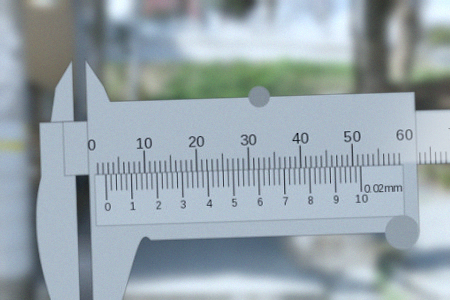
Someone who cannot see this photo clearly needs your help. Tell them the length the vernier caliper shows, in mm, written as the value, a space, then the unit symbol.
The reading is 2.5 mm
